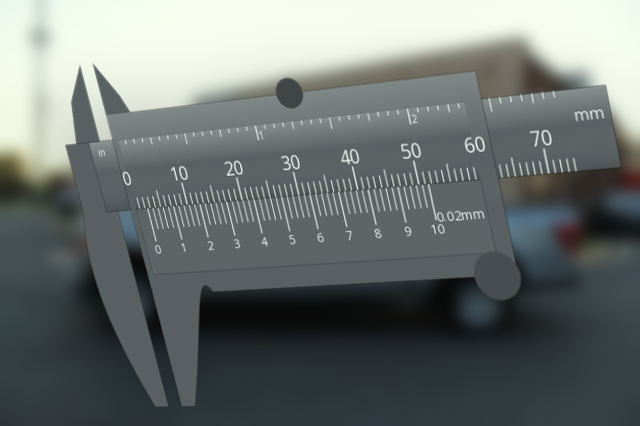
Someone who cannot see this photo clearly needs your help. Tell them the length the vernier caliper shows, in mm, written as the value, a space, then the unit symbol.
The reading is 2.5 mm
